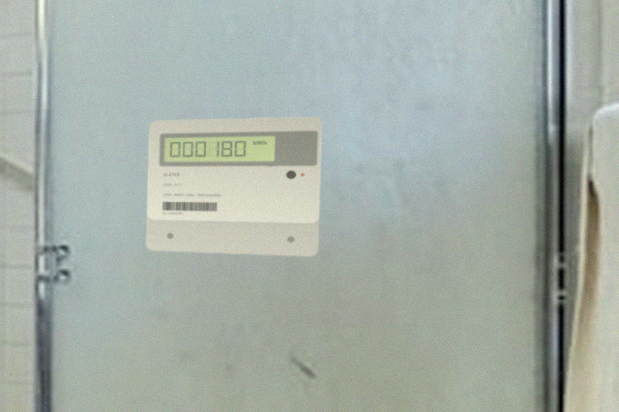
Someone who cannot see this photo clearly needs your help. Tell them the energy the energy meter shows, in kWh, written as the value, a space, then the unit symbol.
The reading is 180 kWh
